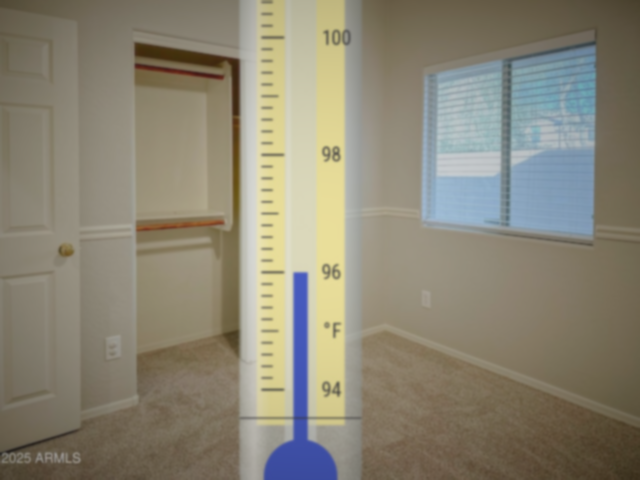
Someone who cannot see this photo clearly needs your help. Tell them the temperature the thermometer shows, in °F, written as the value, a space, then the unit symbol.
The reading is 96 °F
